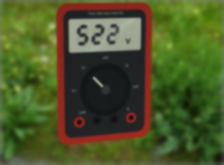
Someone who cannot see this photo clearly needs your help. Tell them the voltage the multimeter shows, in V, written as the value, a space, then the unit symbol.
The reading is 522 V
